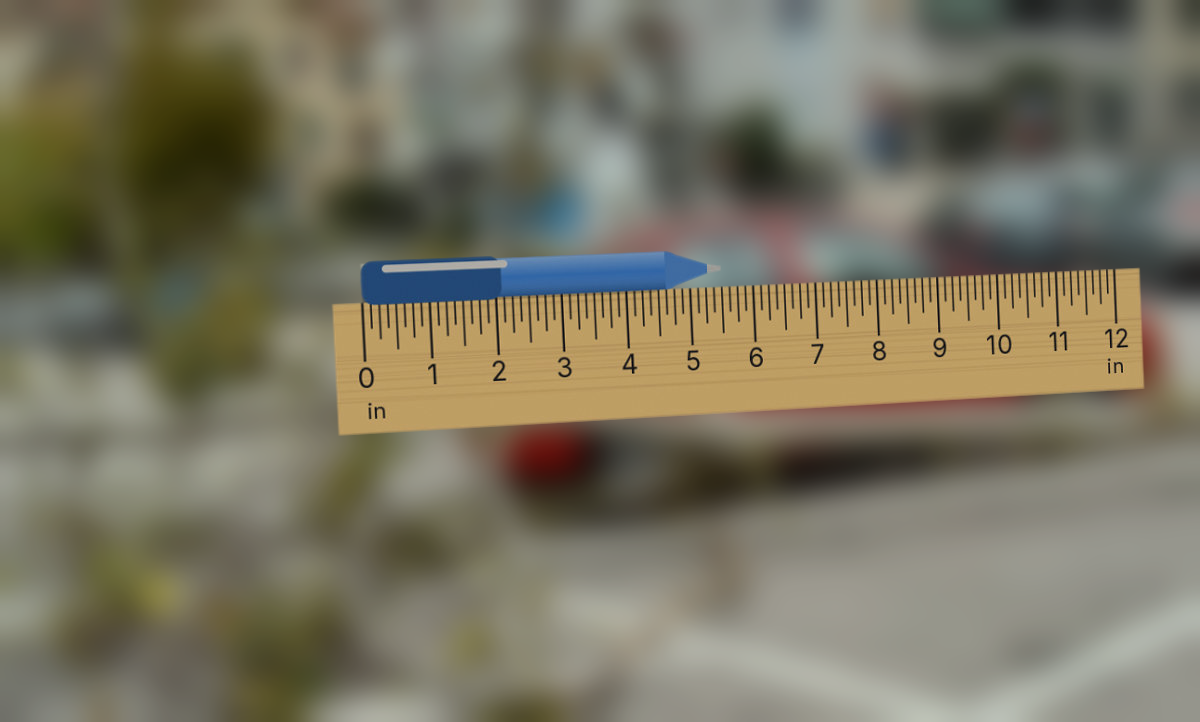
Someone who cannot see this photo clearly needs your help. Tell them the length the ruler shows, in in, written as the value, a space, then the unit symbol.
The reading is 5.5 in
